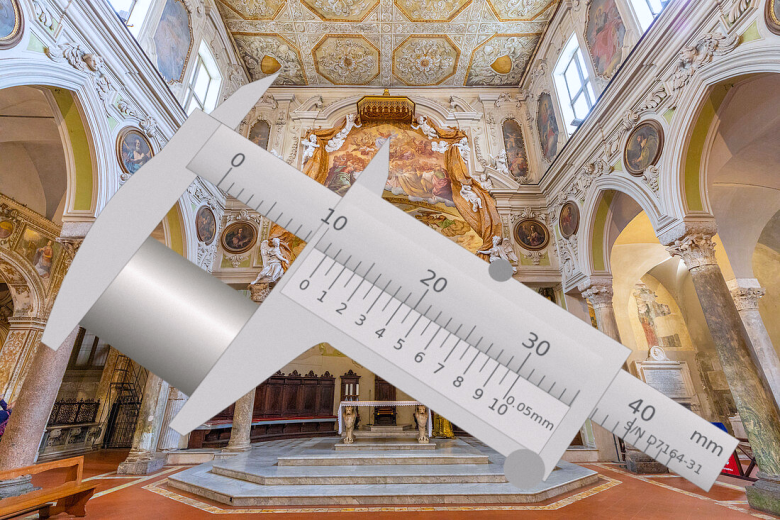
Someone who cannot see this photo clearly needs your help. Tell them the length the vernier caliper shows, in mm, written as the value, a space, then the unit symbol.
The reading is 11.3 mm
